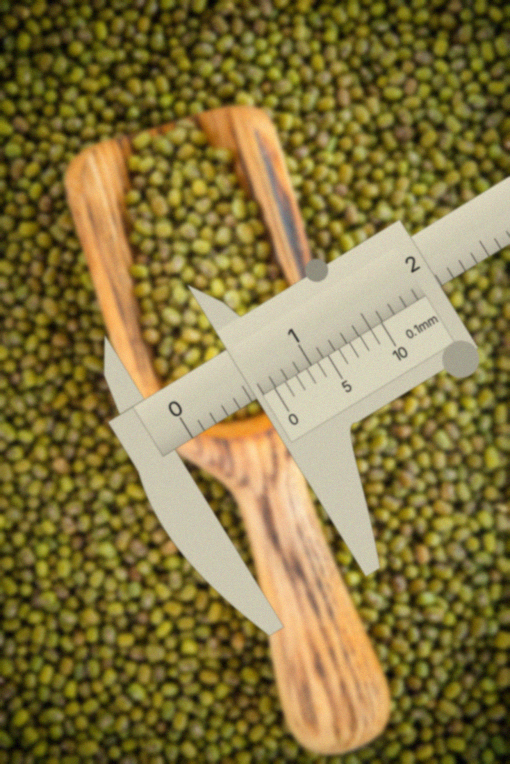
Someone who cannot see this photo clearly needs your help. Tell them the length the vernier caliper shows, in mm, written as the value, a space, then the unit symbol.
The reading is 6.9 mm
